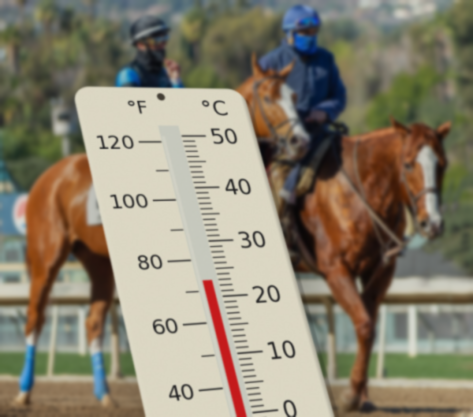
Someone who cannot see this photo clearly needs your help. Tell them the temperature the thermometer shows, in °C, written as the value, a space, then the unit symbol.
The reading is 23 °C
